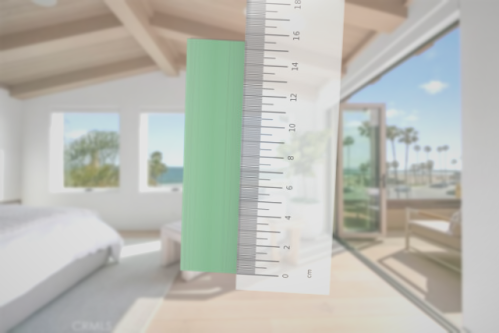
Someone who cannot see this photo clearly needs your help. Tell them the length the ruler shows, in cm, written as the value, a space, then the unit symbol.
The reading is 15.5 cm
